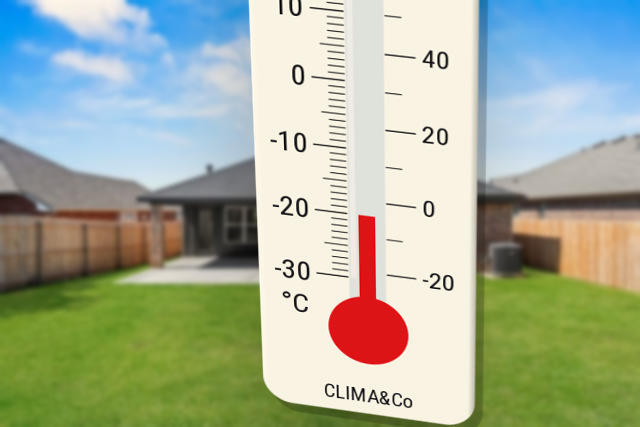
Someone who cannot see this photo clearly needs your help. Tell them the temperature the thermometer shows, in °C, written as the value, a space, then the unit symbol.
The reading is -20 °C
